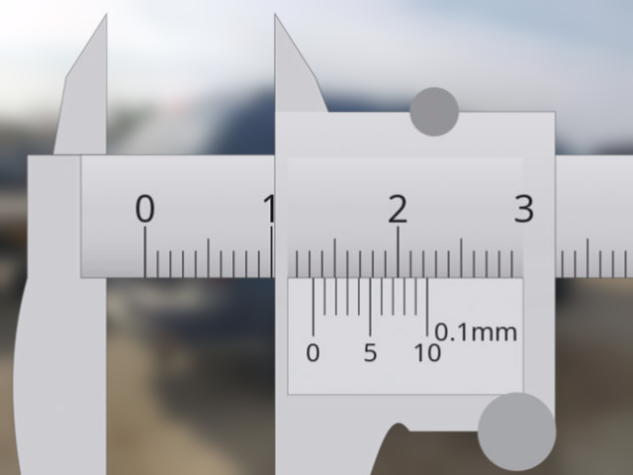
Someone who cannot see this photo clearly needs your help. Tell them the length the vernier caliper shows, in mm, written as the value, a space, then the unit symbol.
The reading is 13.3 mm
